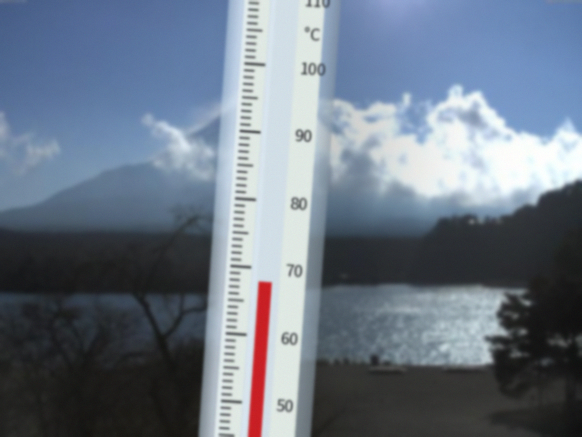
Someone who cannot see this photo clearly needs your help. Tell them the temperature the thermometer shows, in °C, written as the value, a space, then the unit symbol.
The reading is 68 °C
